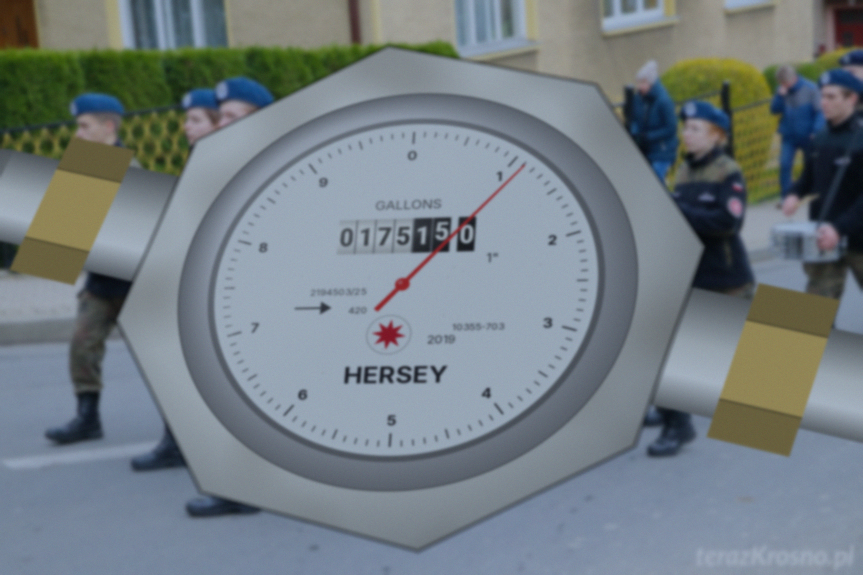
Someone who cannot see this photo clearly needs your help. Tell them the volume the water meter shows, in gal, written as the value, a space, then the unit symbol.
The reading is 175151.1 gal
